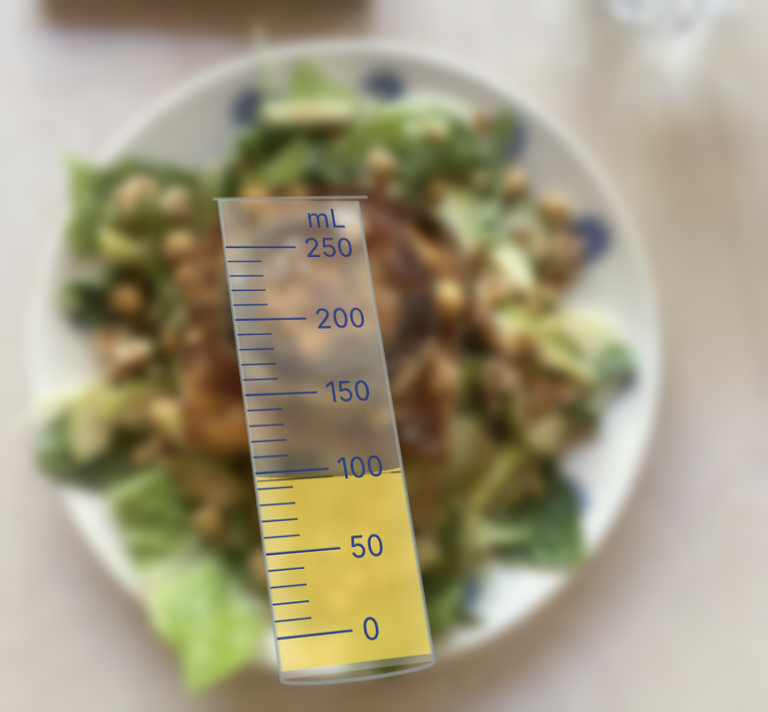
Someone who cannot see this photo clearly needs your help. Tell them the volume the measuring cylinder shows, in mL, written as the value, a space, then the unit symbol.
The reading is 95 mL
